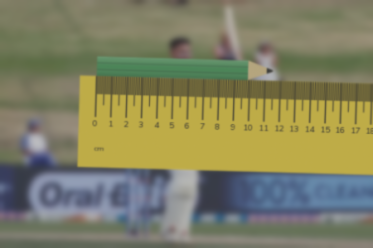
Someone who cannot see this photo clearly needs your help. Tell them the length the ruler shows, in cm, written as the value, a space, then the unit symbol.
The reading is 11.5 cm
